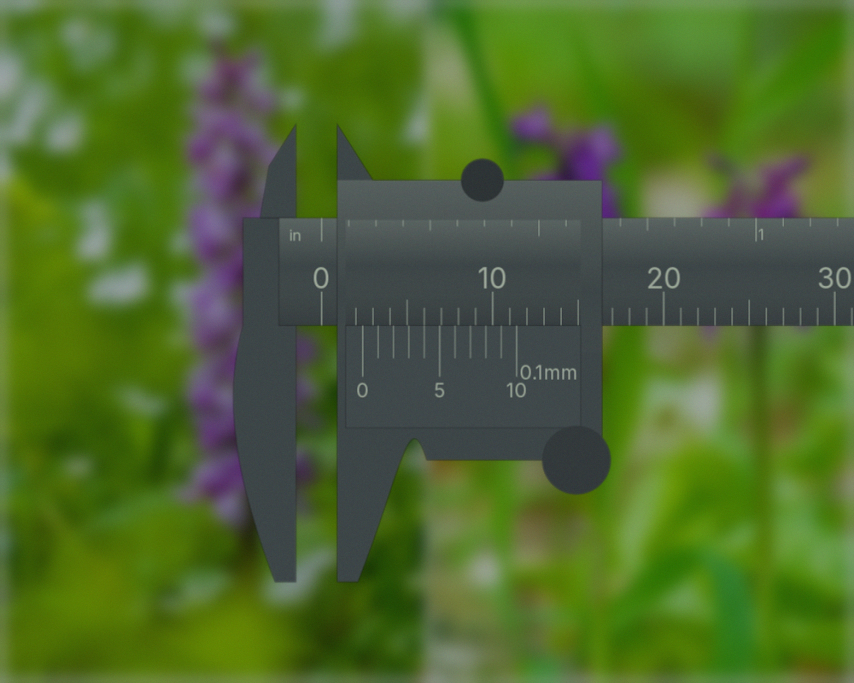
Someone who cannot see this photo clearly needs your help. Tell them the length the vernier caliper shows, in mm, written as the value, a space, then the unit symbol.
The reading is 2.4 mm
